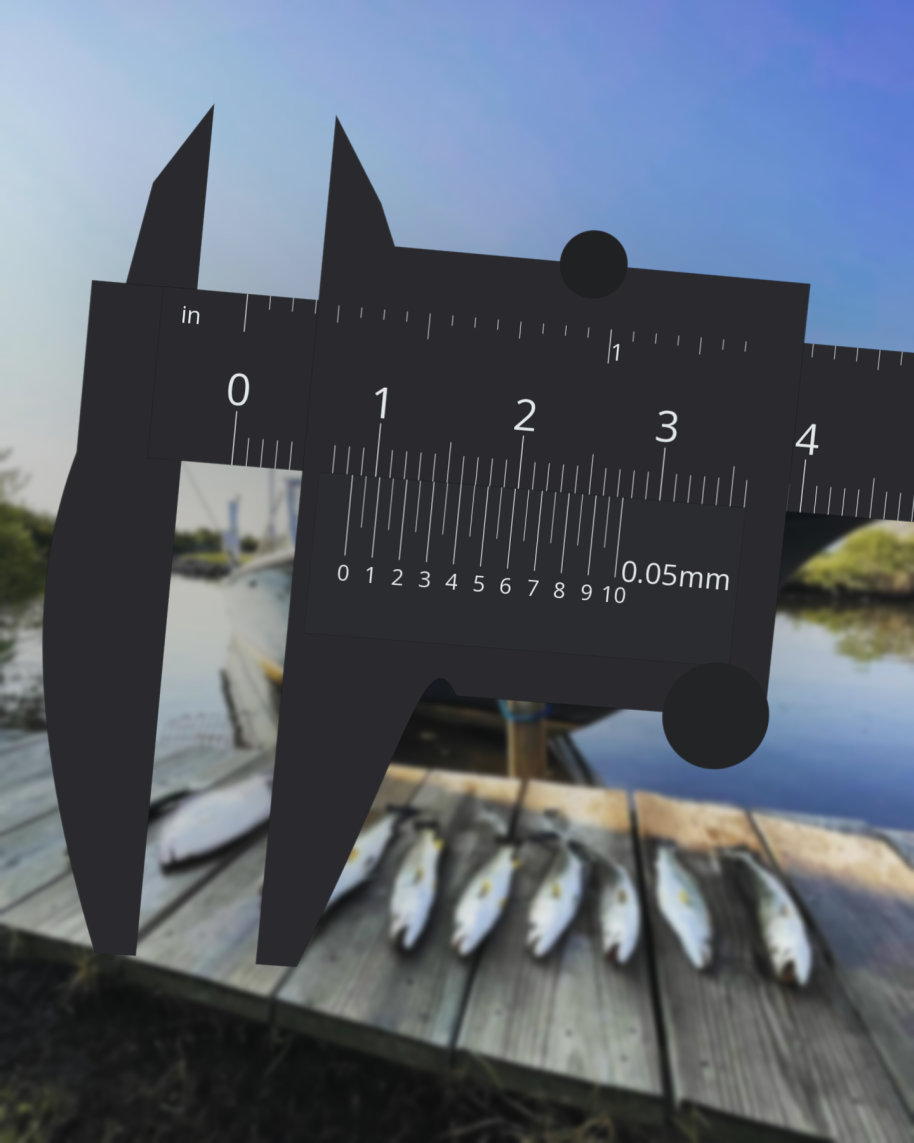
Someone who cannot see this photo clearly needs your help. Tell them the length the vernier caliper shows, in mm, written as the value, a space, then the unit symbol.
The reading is 8.4 mm
